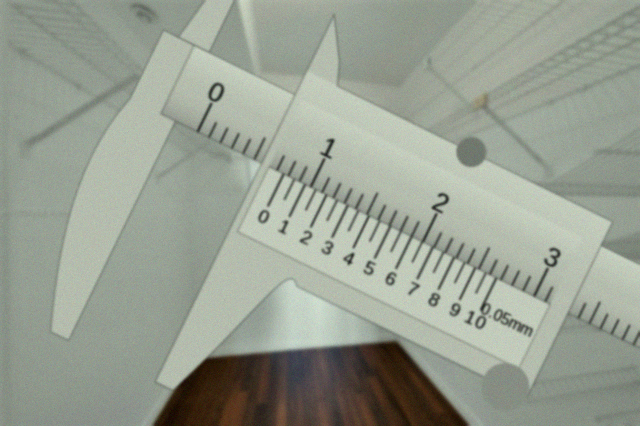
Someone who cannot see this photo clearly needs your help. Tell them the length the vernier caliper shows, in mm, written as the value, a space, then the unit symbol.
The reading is 7.6 mm
